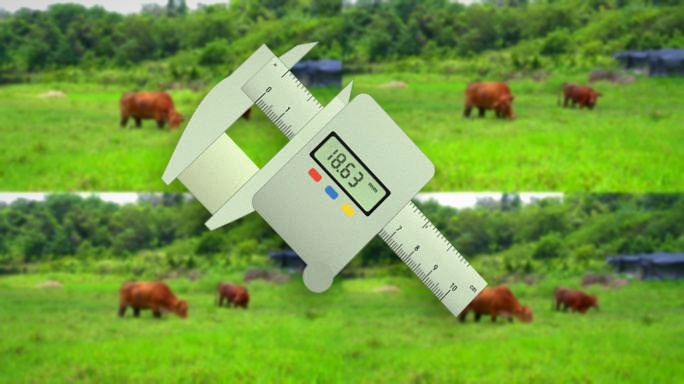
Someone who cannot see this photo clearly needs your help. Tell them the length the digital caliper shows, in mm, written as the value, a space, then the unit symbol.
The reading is 18.63 mm
